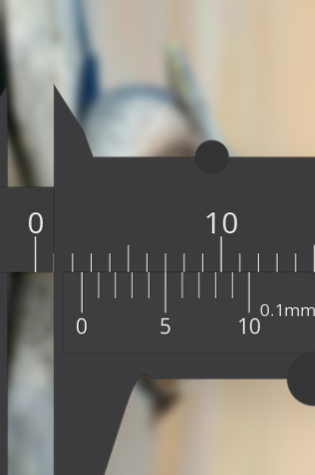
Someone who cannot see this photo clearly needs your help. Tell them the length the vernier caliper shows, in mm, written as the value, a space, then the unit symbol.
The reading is 2.5 mm
